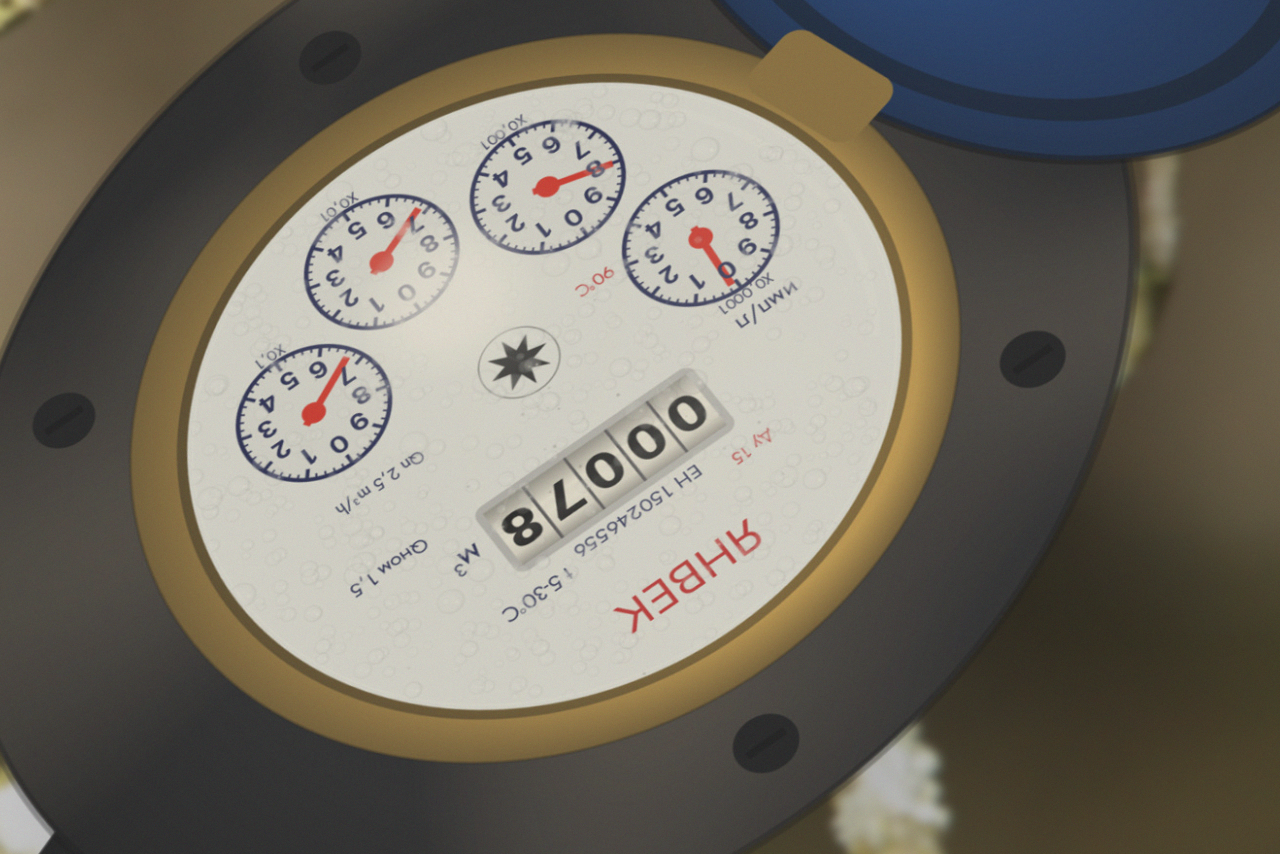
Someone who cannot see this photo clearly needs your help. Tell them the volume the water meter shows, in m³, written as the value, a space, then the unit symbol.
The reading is 78.6680 m³
